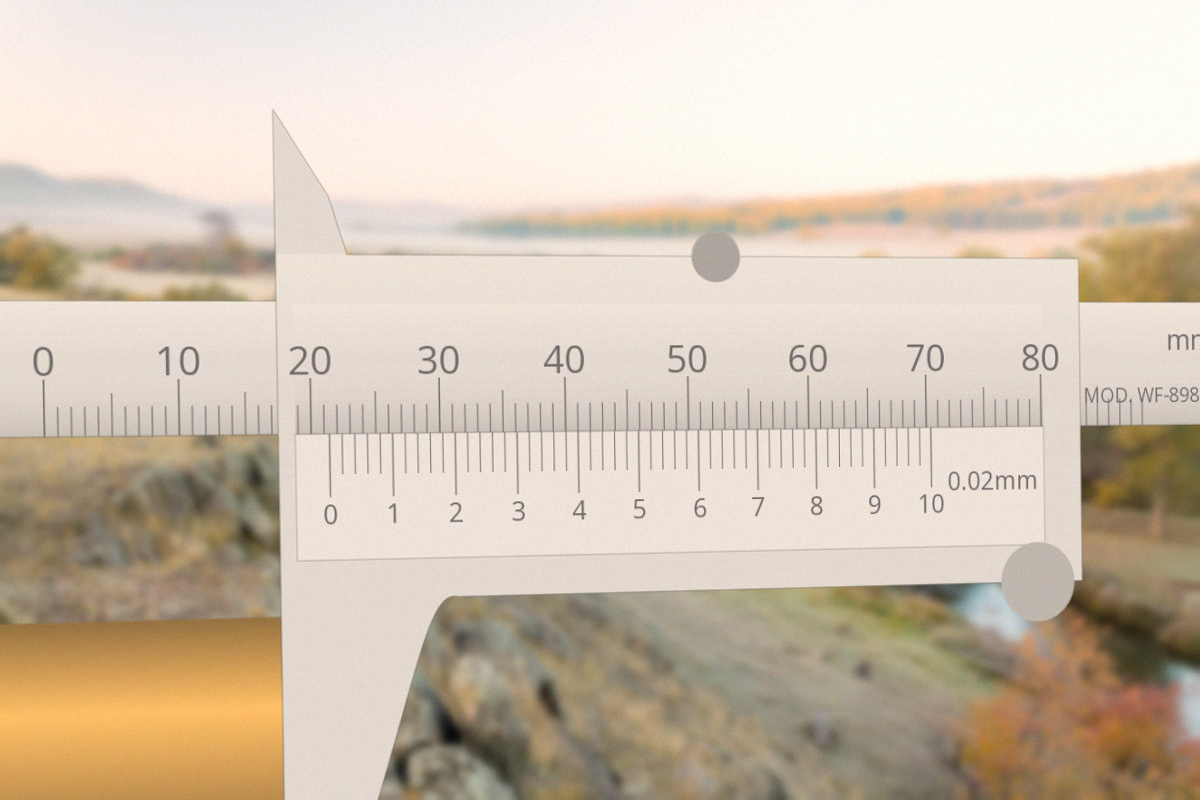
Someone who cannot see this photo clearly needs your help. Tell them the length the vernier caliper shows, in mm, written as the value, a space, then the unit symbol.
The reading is 21.4 mm
